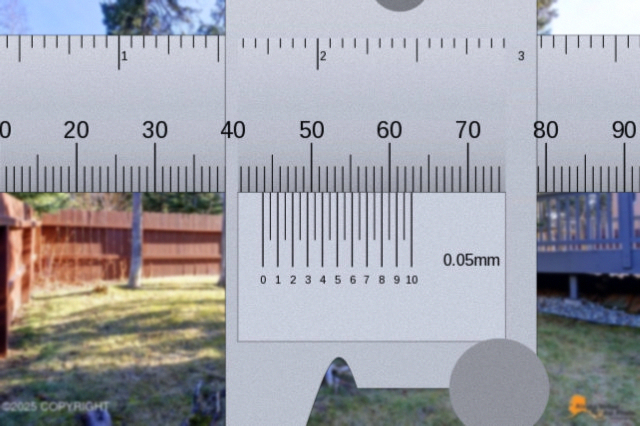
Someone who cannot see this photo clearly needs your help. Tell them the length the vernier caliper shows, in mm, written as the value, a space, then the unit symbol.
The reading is 43.8 mm
